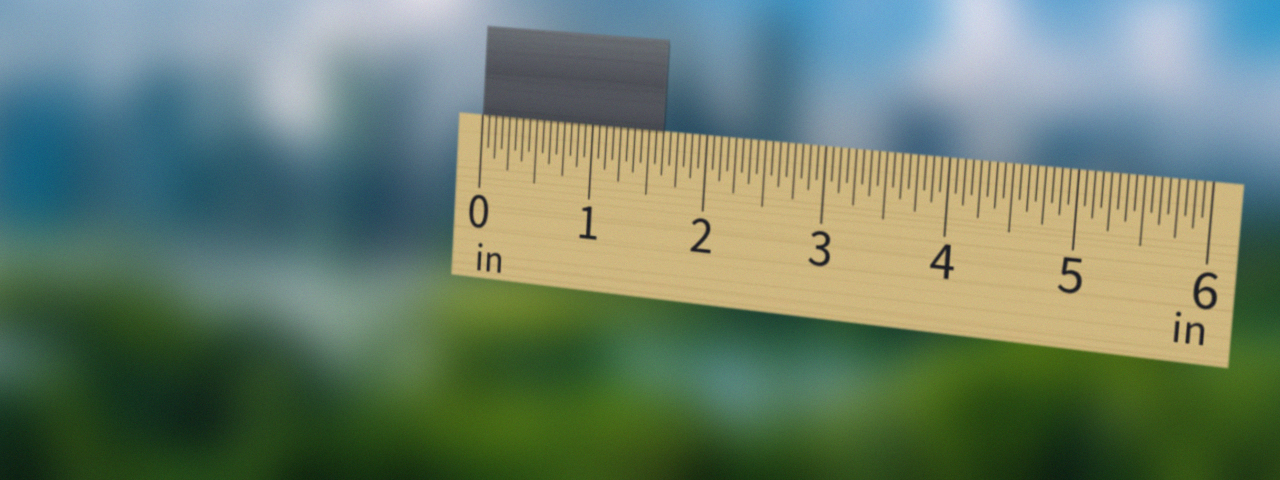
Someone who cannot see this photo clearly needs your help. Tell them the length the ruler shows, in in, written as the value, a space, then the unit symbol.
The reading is 1.625 in
